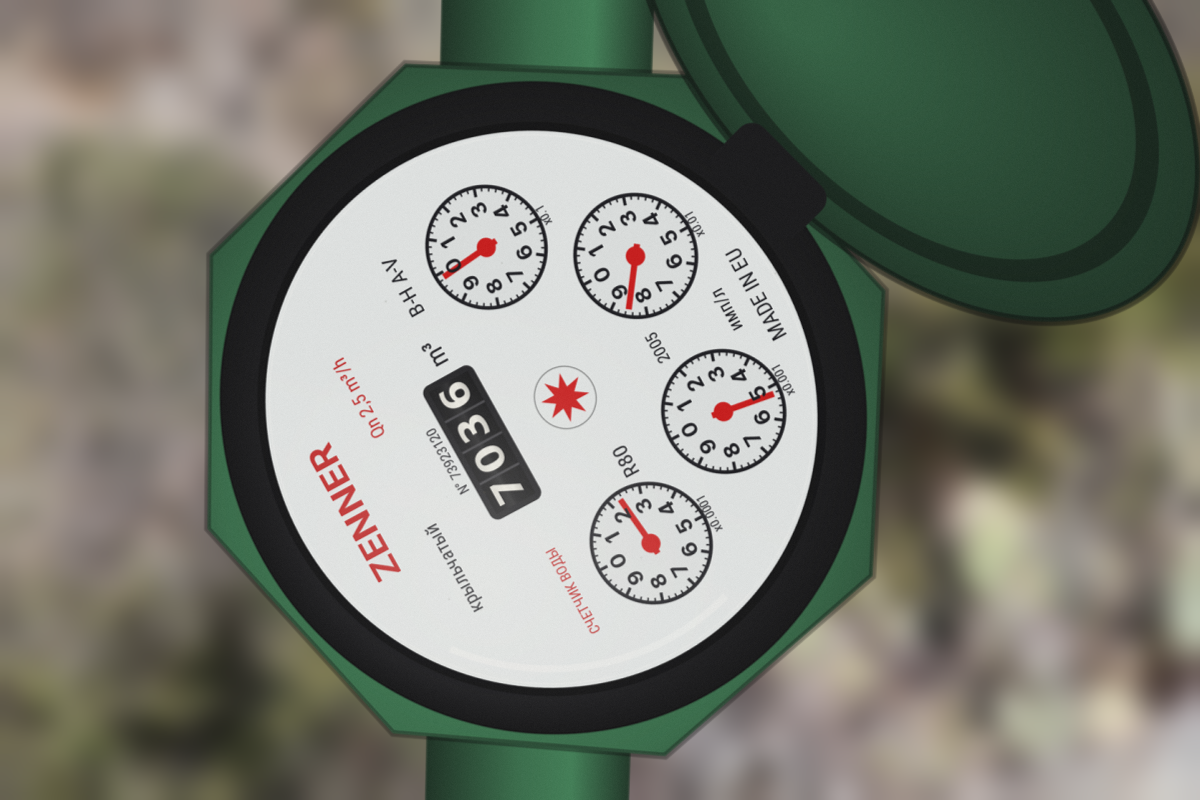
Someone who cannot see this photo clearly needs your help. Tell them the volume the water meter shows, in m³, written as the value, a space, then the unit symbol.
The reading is 7035.9852 m³
